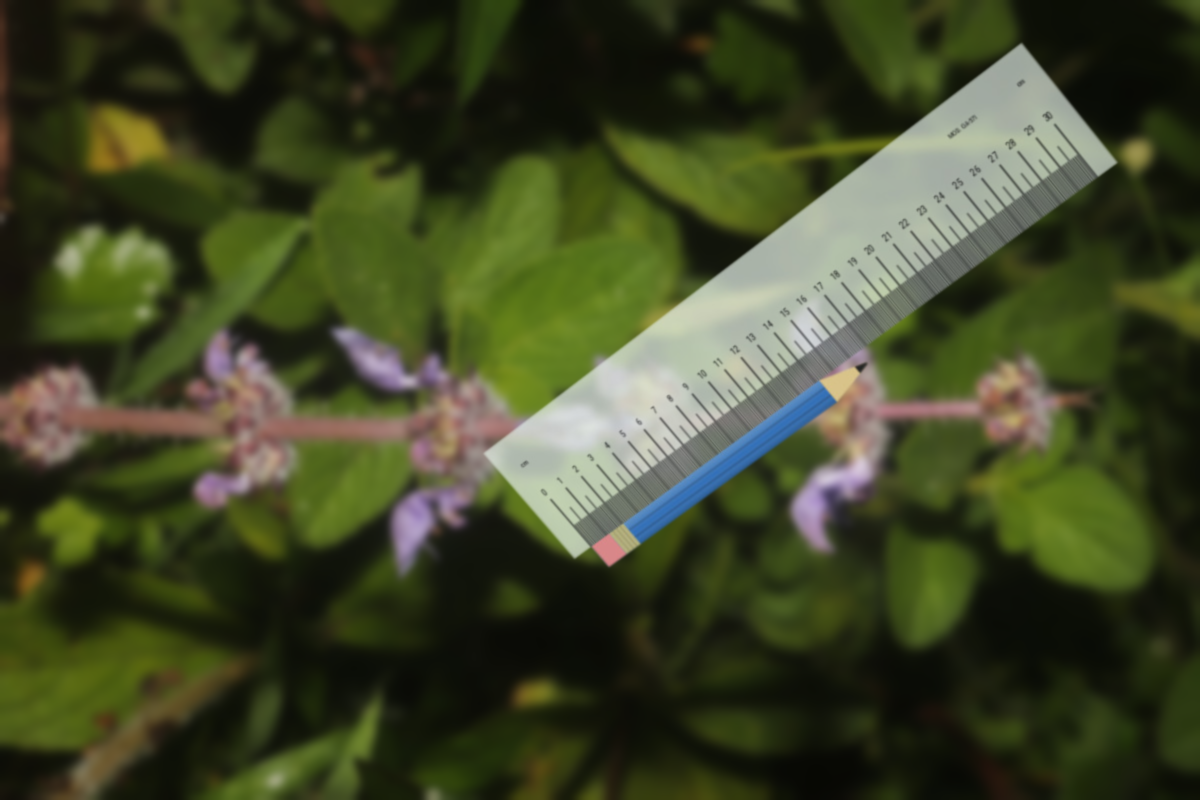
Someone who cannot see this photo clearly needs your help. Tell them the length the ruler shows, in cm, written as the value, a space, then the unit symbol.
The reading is 16.5 cm
